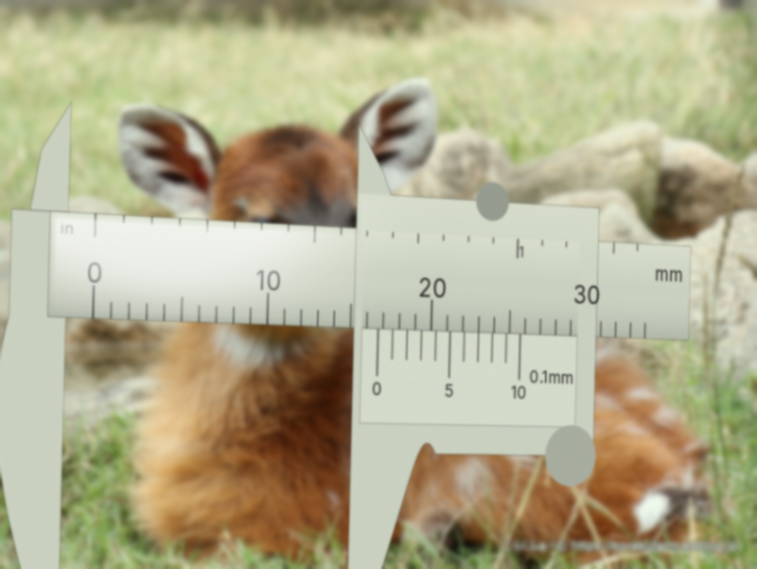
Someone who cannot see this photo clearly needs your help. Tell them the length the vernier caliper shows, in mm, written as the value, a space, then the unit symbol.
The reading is 16.7 mm
